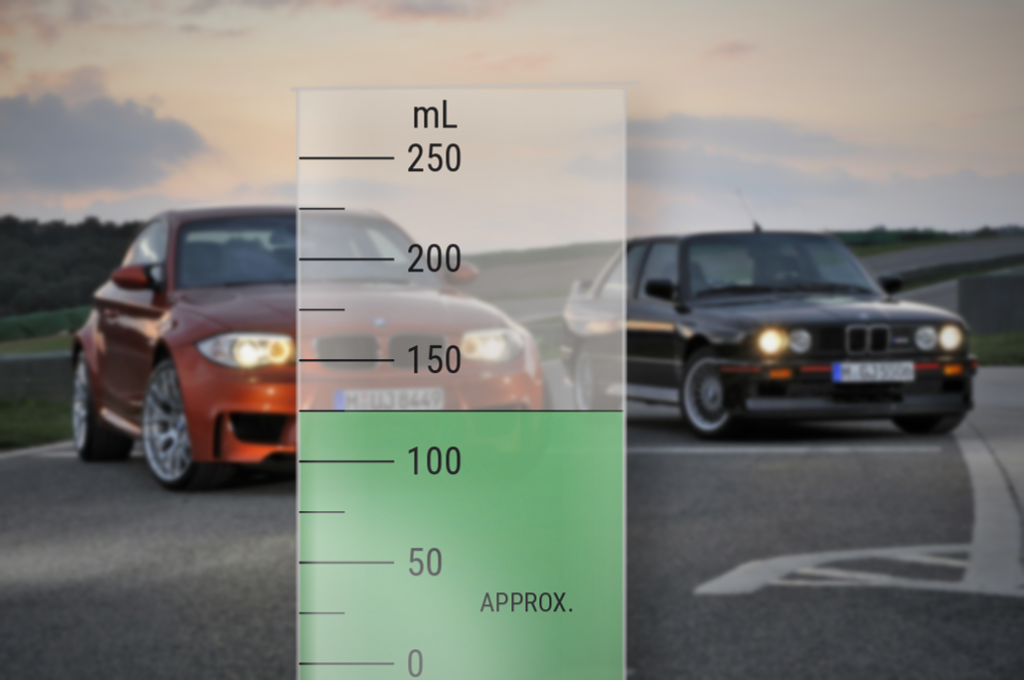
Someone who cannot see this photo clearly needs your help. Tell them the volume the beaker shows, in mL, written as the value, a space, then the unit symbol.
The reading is 125 mL
